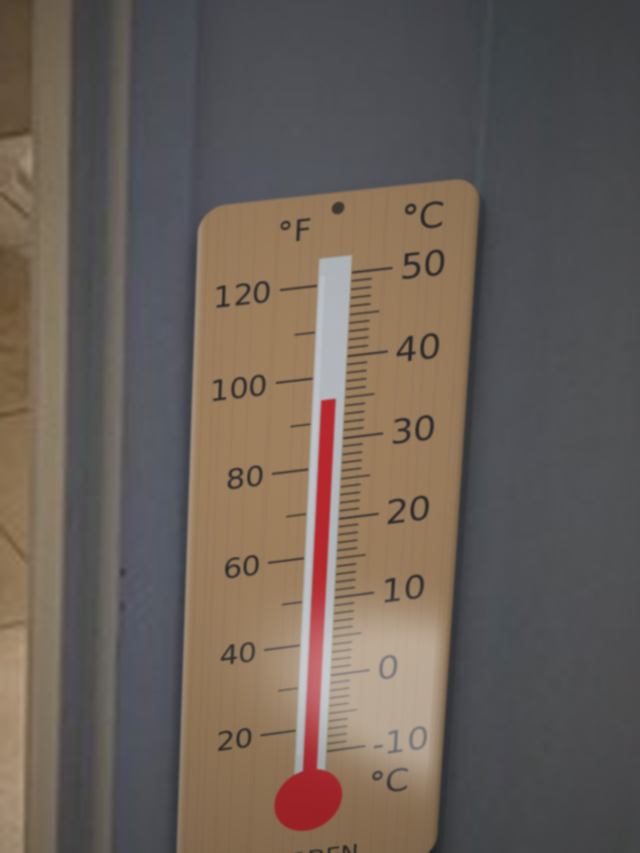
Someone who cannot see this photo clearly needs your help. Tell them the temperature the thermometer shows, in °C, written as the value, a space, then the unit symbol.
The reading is 35 °C
